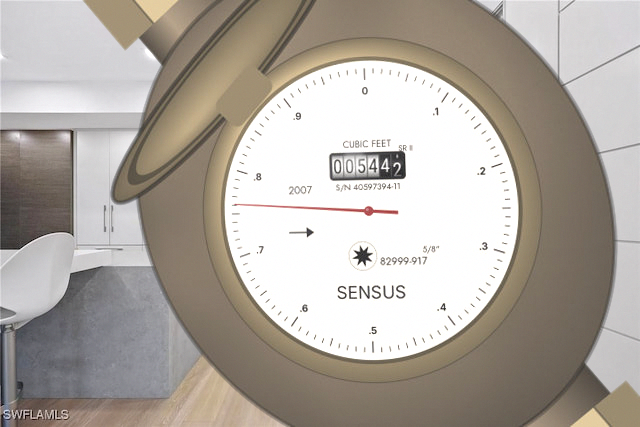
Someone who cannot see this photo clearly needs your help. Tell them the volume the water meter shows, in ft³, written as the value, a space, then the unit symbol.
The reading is 5441.76 ft³
